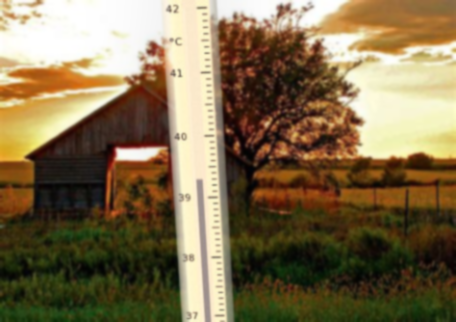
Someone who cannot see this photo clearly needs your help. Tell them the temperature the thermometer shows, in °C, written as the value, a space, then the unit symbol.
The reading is 39.3 °C
